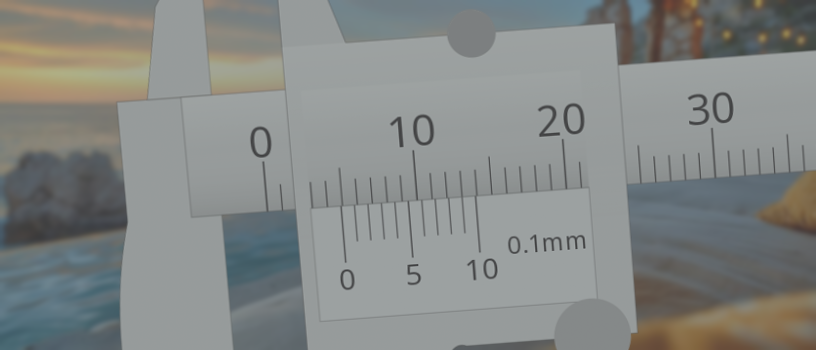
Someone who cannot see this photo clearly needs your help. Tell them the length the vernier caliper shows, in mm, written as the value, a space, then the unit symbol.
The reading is 4.9 mm
